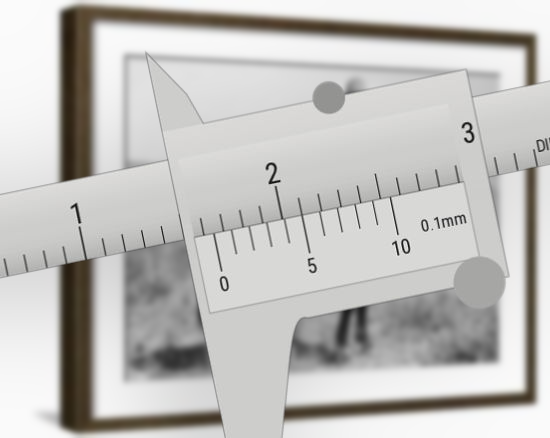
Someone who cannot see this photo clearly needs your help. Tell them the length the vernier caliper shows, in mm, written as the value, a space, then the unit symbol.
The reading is 16.5 mm
